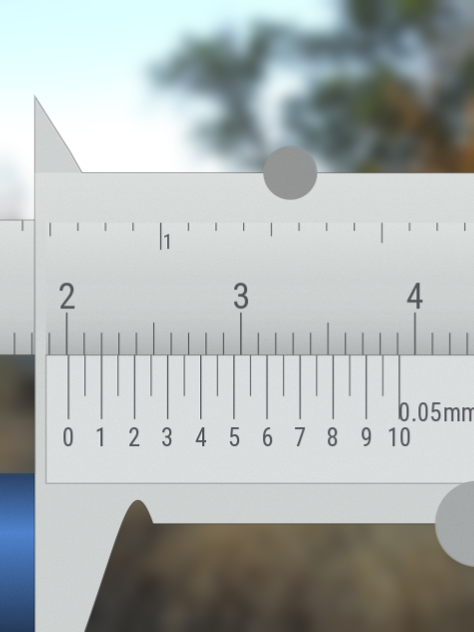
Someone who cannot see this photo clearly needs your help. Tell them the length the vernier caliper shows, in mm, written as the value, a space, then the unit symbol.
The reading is 20.1 mm
